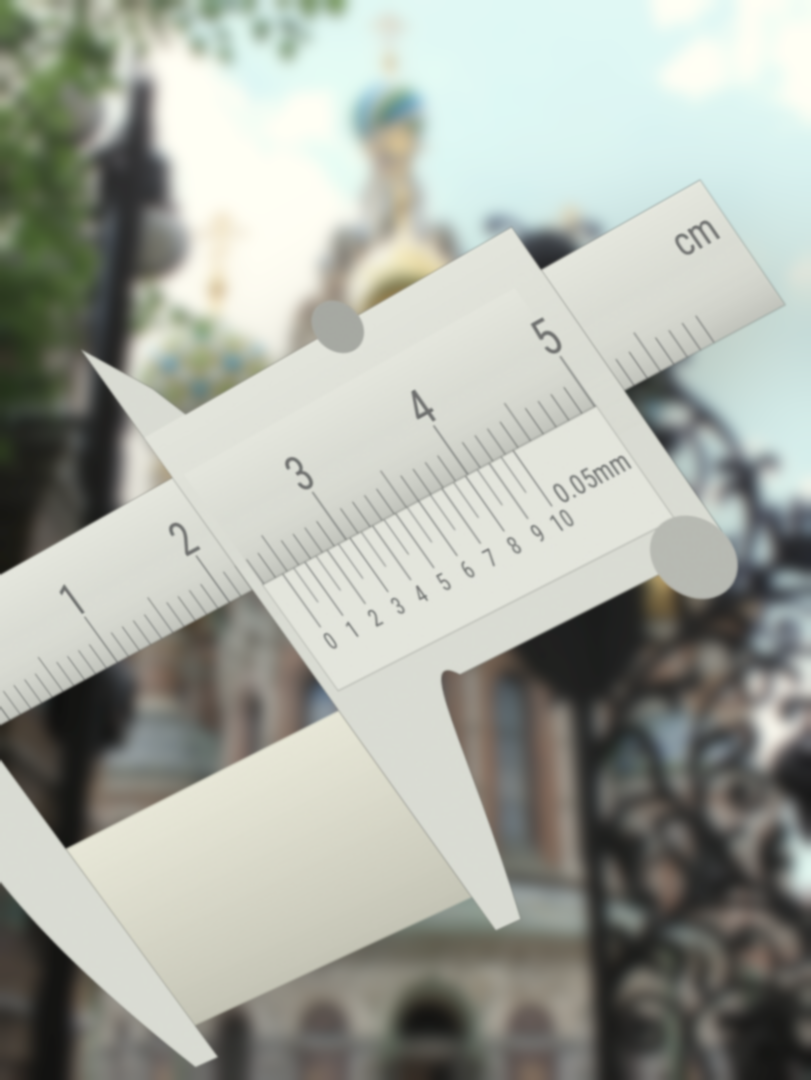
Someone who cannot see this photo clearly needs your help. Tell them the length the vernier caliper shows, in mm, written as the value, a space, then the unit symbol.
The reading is 24.6 mm
